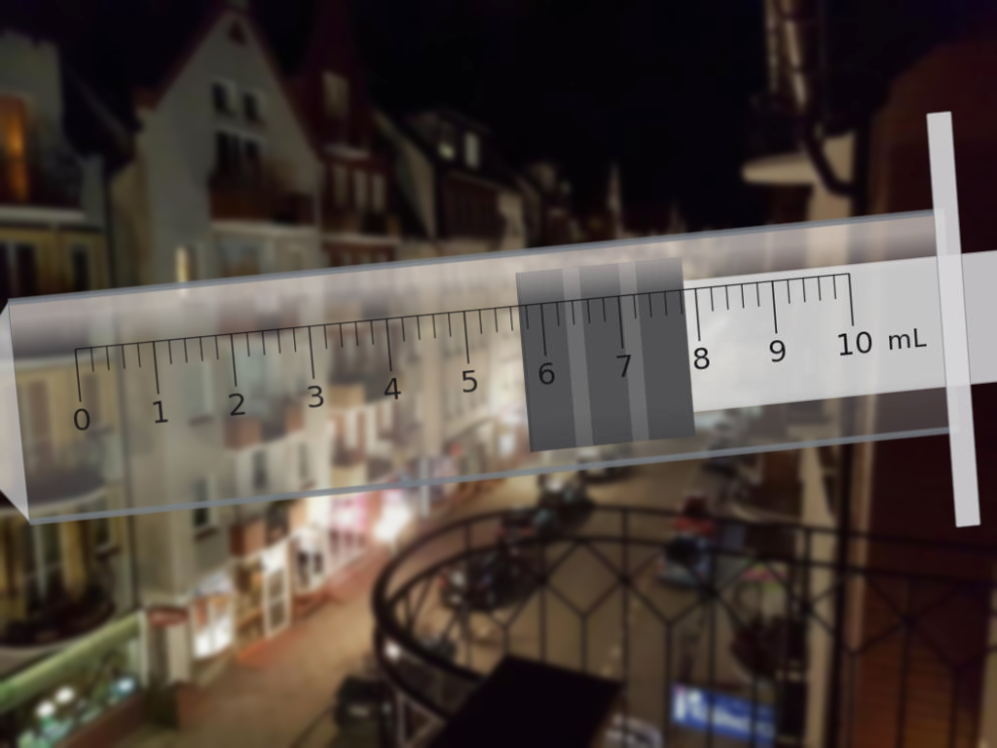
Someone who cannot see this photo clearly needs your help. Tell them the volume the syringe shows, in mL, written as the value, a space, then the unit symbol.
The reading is 5.7 mL
